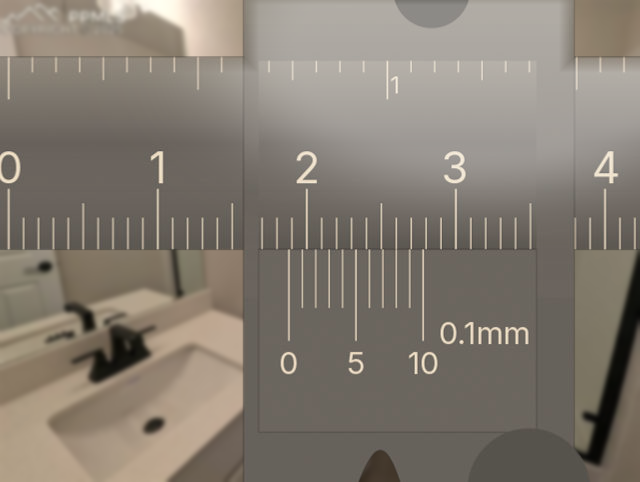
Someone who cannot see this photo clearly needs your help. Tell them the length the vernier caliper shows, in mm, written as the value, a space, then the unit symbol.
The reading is 18.8 mm
